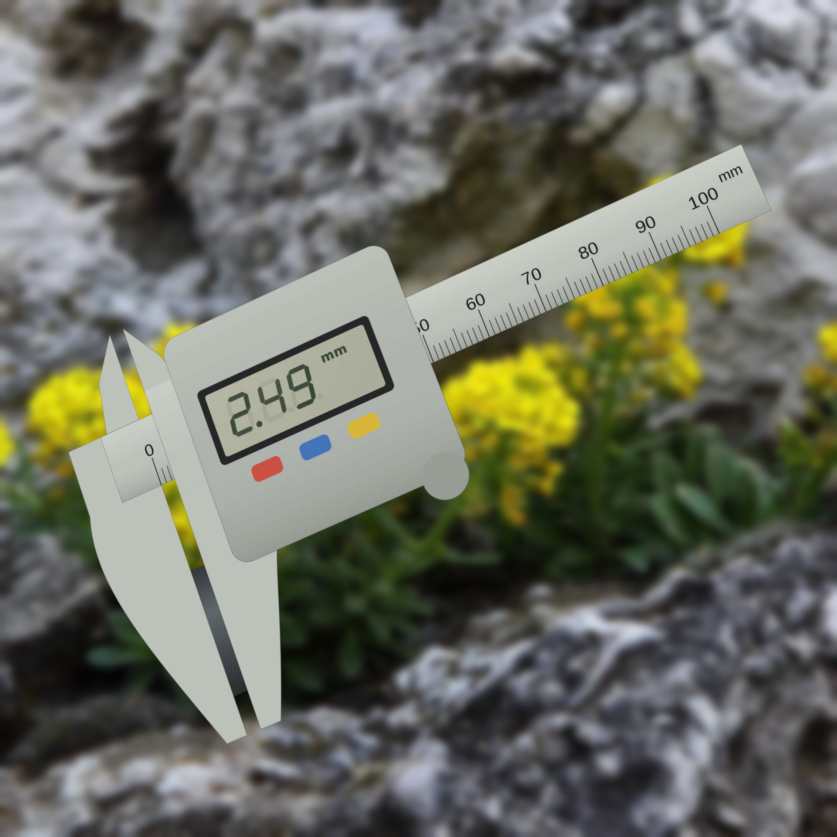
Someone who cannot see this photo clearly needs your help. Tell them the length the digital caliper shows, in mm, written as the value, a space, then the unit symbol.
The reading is 2.49 mm
